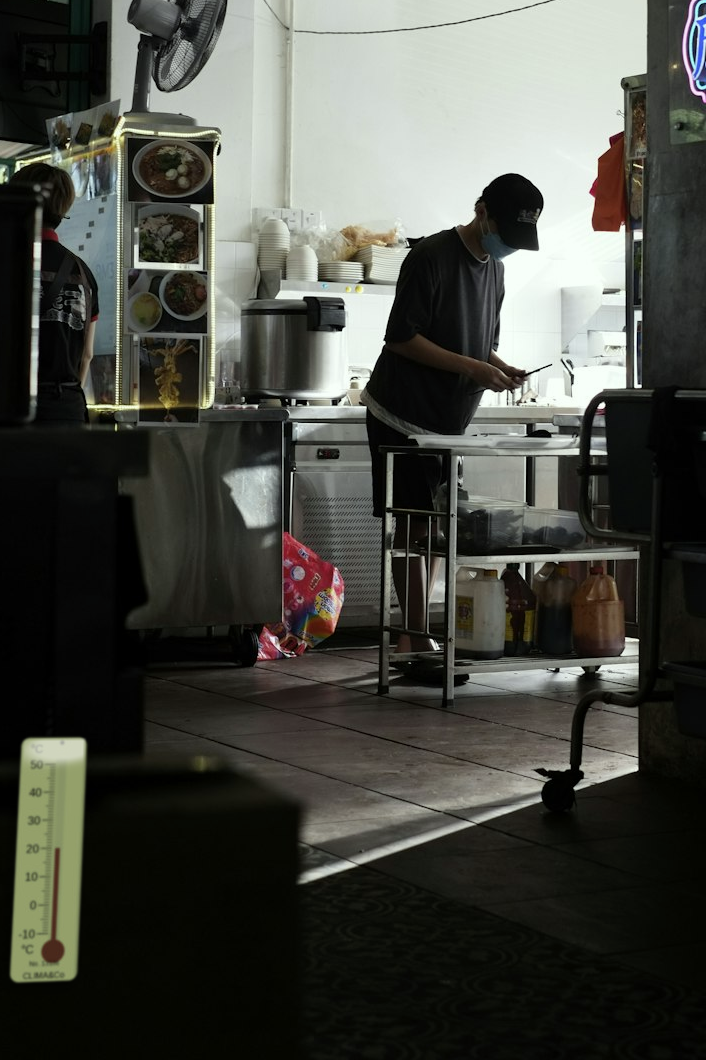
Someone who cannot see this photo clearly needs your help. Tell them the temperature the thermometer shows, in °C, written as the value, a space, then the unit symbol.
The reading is 20 °C
